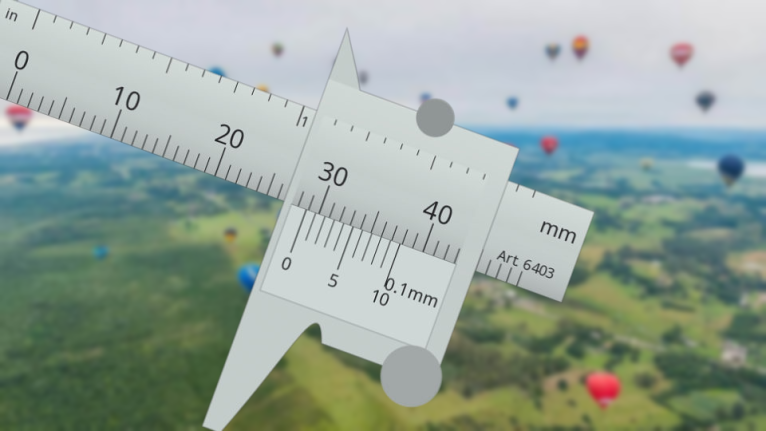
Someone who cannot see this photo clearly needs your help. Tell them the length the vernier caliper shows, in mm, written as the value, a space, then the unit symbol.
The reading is 28.8 mm
